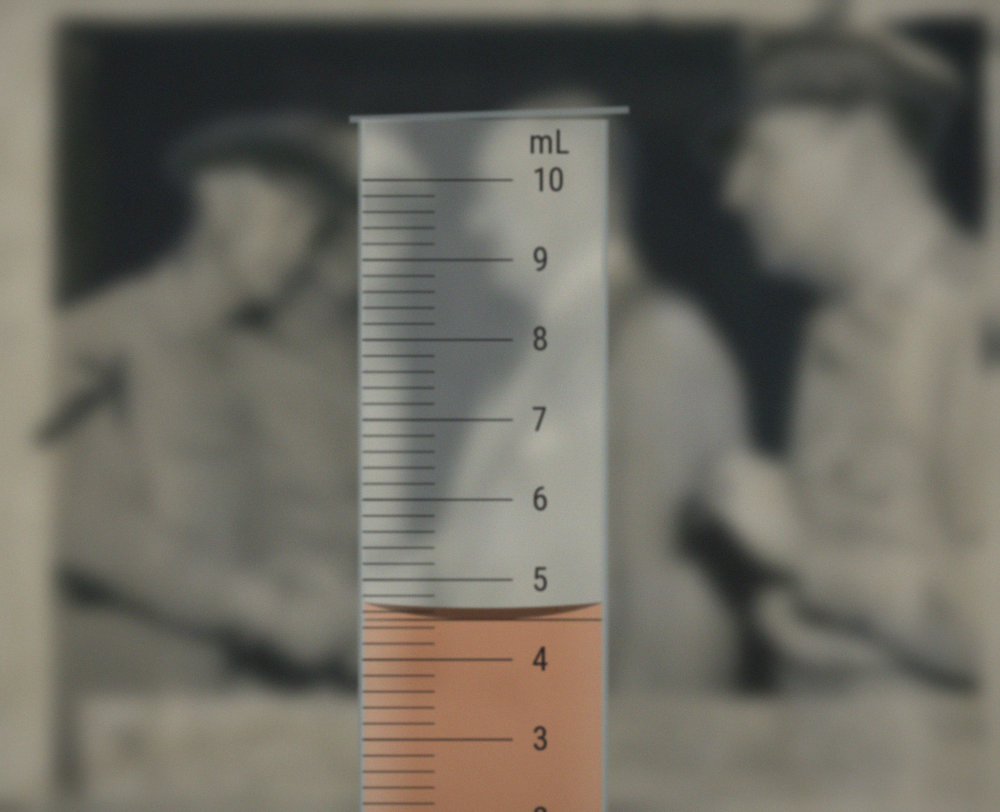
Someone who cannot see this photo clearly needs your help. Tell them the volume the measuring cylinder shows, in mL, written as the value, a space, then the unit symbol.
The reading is 4.5 mL
